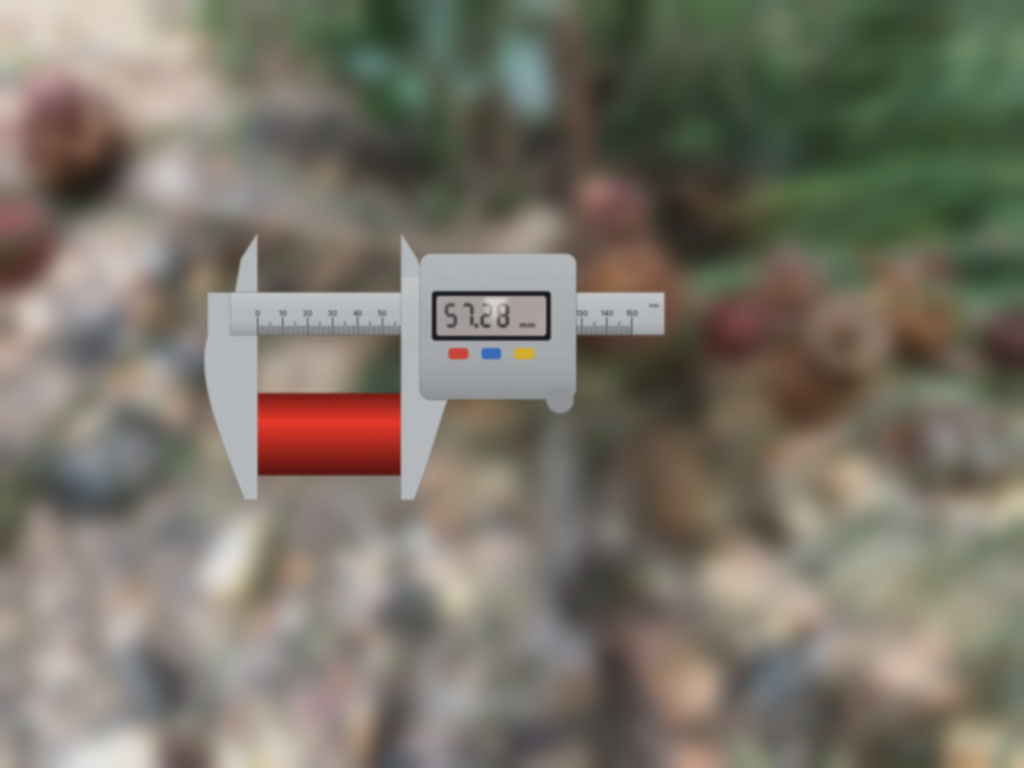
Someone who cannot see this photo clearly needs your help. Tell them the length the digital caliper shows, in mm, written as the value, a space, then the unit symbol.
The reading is 57.28 mm
